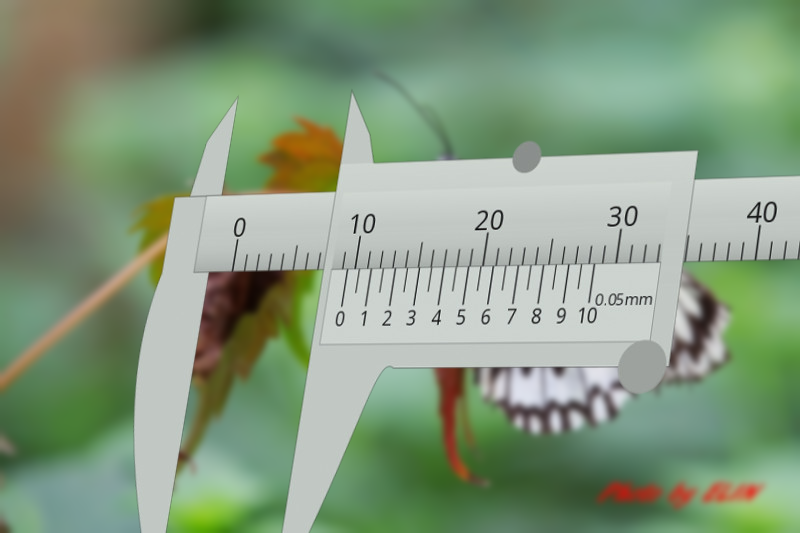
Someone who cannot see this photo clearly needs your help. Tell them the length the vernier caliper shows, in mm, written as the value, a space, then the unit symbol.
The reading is 9.4 mm
